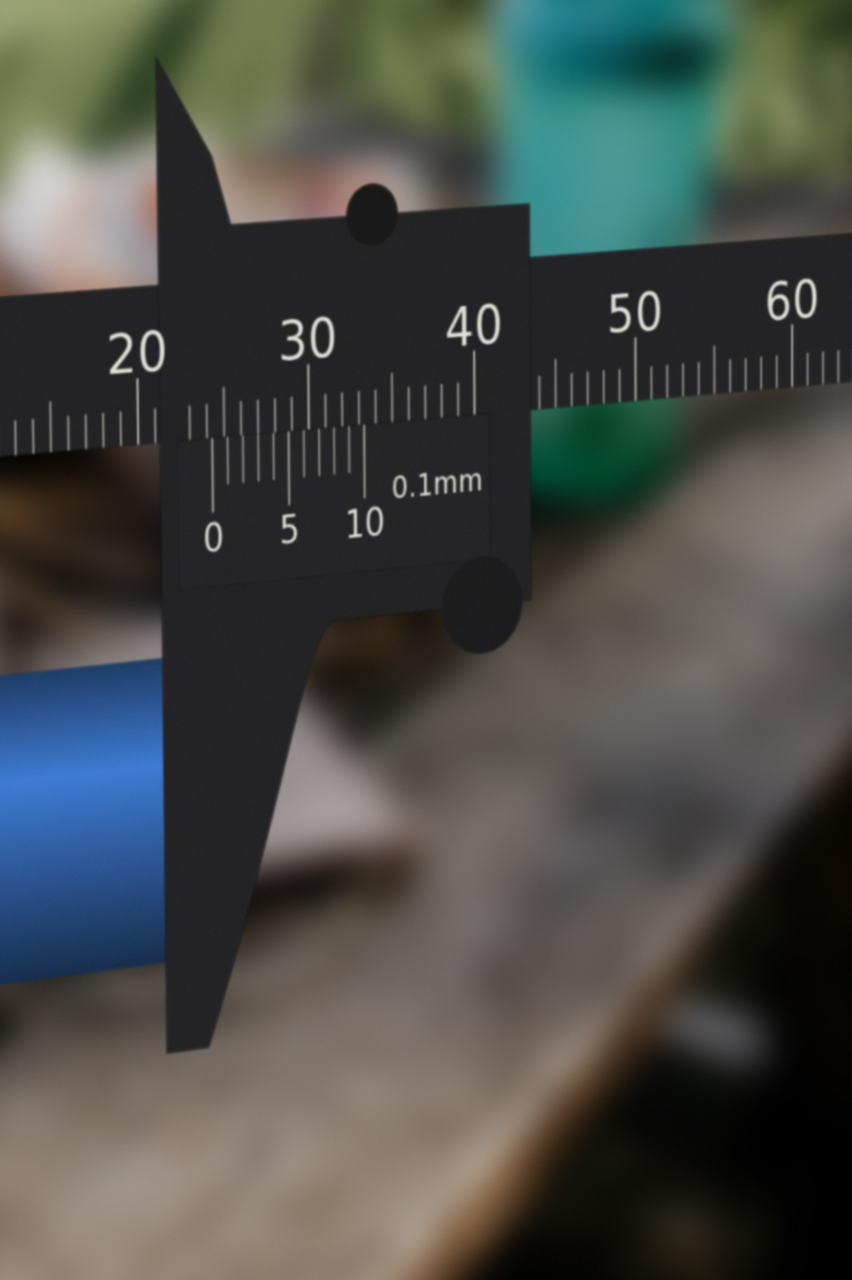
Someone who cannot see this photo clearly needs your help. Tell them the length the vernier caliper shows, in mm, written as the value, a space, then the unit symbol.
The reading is 24.3 mm
